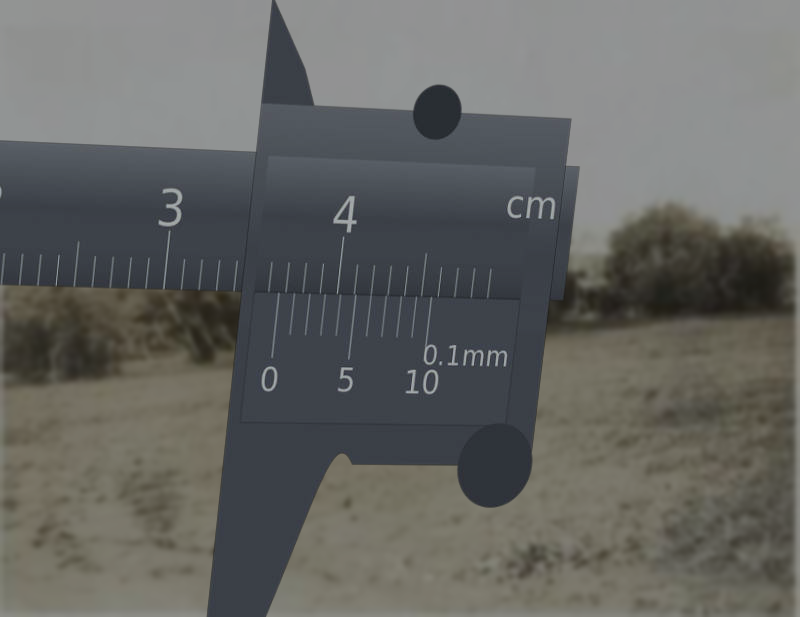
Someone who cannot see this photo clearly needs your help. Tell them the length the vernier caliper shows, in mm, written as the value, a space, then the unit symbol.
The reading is 36.6 mm
